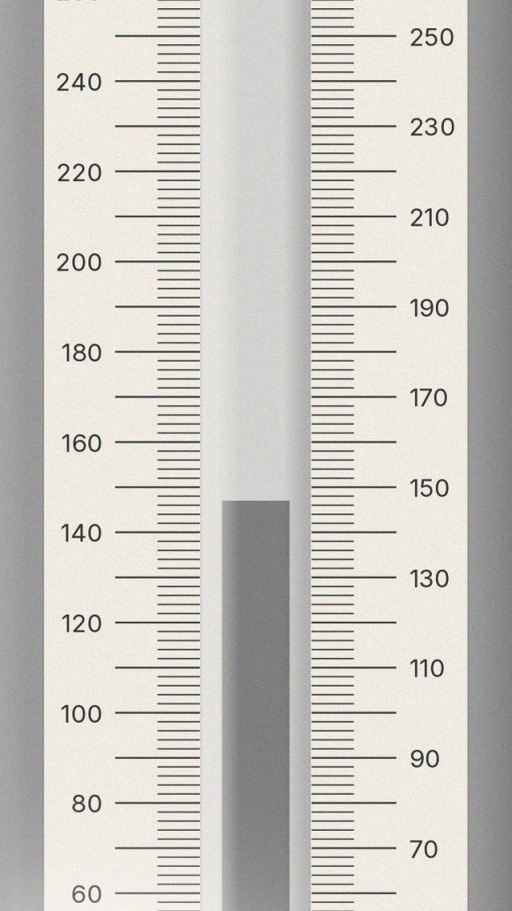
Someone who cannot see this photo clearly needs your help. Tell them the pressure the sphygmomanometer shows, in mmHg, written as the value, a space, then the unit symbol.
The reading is 147 mmHg
